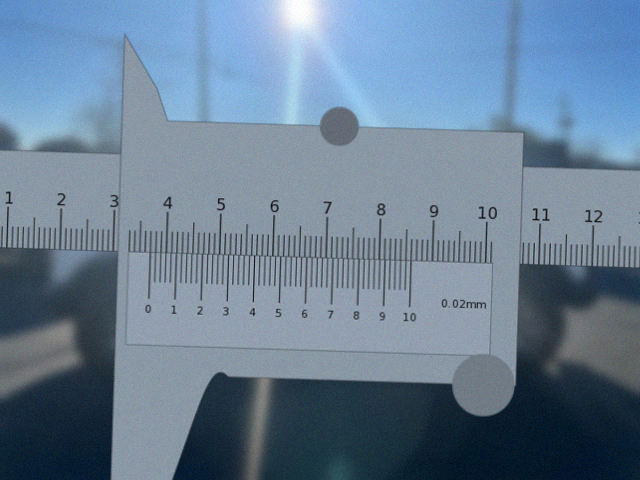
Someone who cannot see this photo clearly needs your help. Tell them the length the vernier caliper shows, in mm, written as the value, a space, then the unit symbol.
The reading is 37.0 mm
